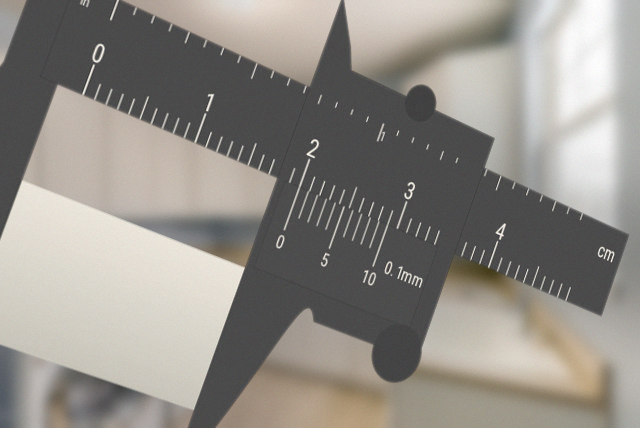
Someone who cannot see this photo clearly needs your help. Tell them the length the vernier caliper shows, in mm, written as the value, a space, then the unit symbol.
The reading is 20.0 mm
